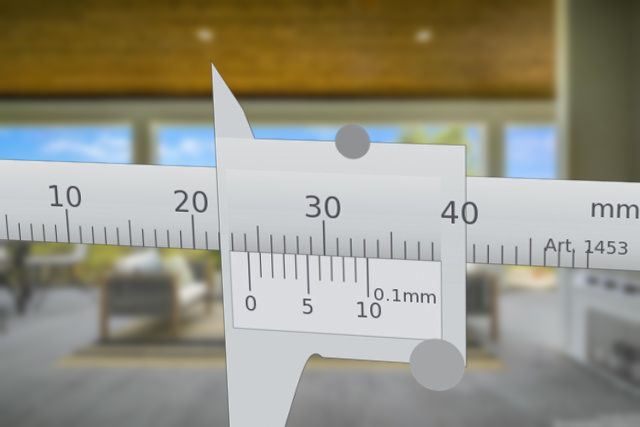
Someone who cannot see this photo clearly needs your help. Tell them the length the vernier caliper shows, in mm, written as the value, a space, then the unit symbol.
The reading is 24.2 mm
